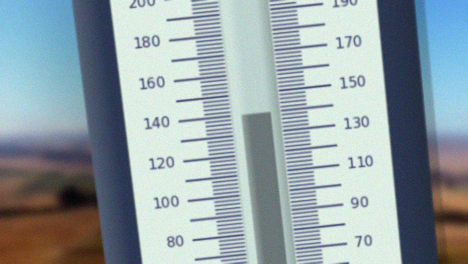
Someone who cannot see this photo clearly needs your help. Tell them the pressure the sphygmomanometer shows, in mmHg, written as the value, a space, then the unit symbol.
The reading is 140 mmHg
